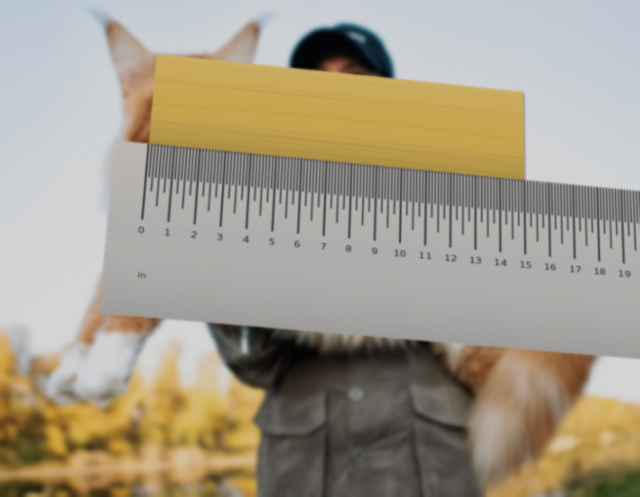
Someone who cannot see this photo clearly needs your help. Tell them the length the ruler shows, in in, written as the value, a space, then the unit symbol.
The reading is 15 in
